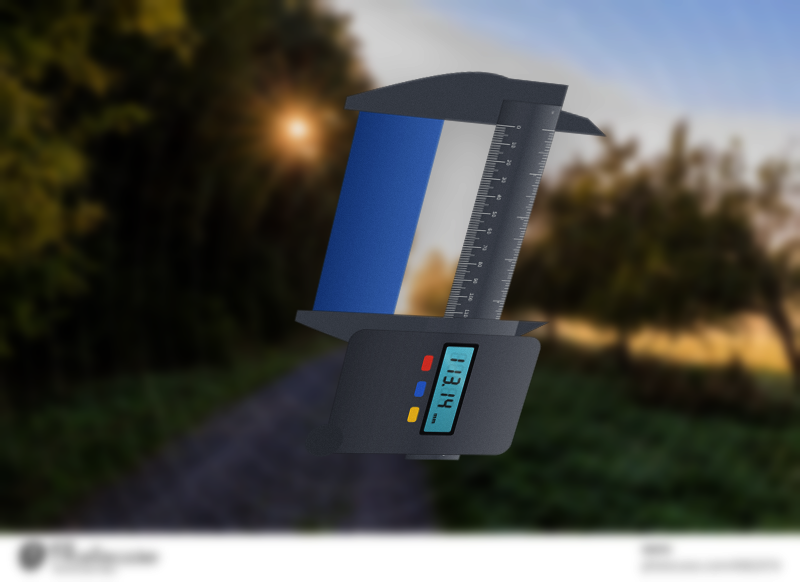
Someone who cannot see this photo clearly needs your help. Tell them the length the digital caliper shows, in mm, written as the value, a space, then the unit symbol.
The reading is 113.14 mm
